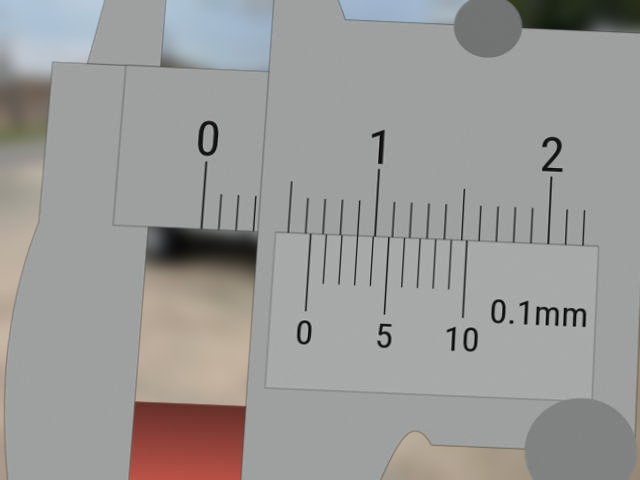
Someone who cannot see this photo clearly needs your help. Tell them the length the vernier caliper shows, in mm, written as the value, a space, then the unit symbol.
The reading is 6.3 mm
